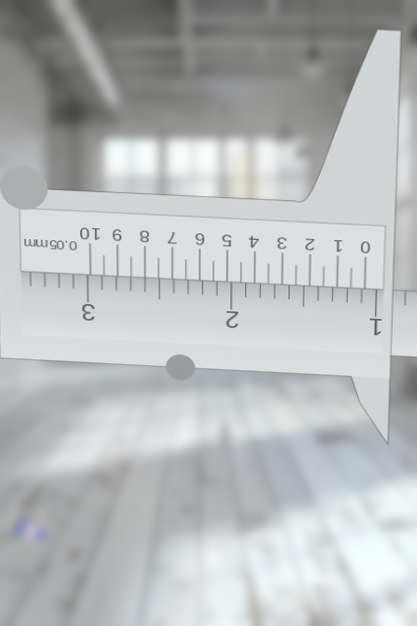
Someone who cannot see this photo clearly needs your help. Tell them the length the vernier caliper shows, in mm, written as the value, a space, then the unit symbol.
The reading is 10.8 mm
